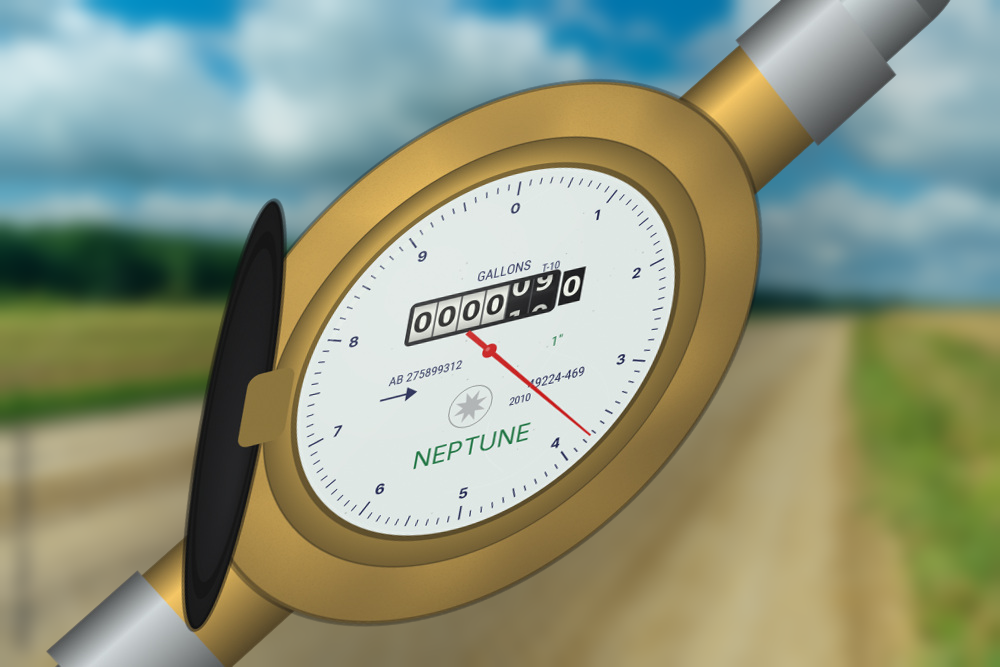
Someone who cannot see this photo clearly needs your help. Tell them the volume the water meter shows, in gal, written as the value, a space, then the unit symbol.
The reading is 93.7 gal
